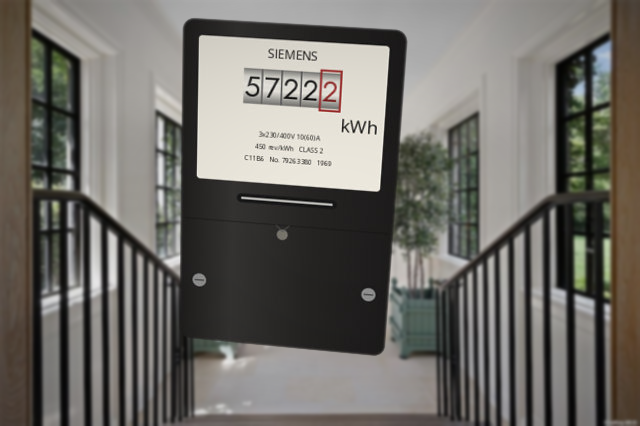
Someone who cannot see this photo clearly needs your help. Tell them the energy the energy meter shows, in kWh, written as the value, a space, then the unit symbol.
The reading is 5722.2 kWh
